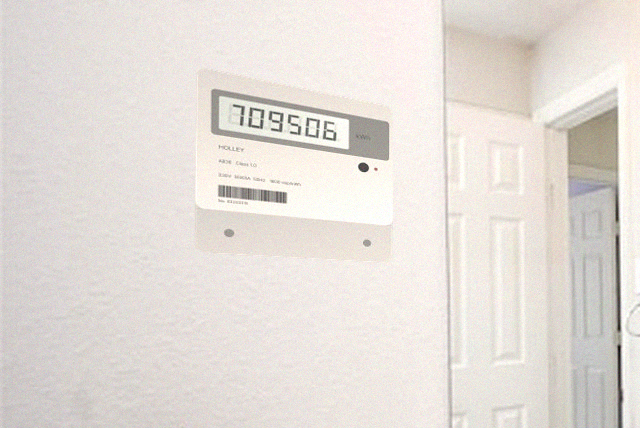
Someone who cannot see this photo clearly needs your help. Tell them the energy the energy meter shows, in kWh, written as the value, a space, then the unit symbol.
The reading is 709506 kWh
